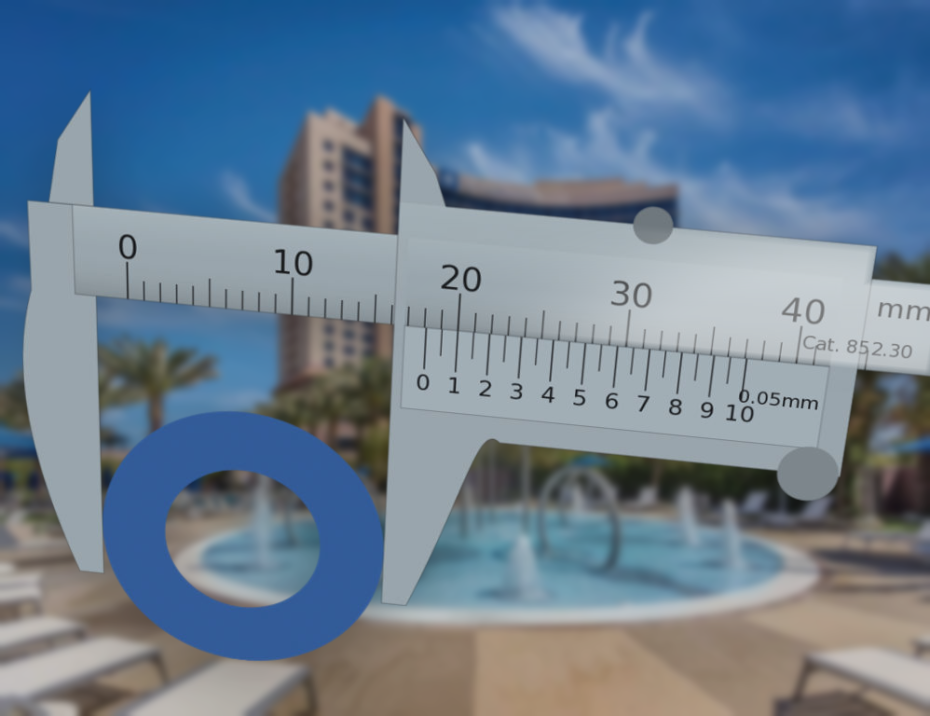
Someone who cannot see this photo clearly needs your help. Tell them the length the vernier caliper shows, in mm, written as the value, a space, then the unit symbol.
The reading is 18.1 mm
